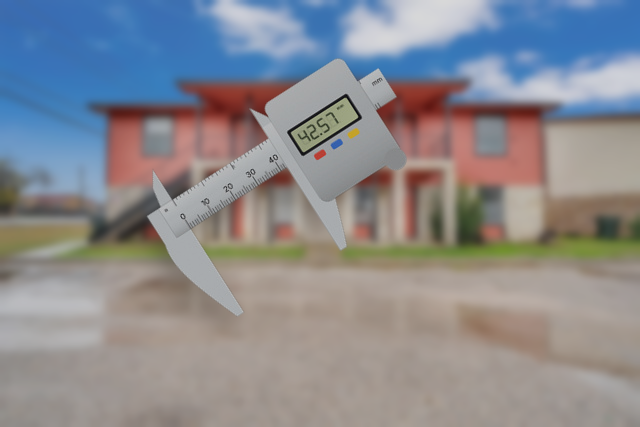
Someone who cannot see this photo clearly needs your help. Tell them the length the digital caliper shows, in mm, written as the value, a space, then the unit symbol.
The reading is 42.57 mm
